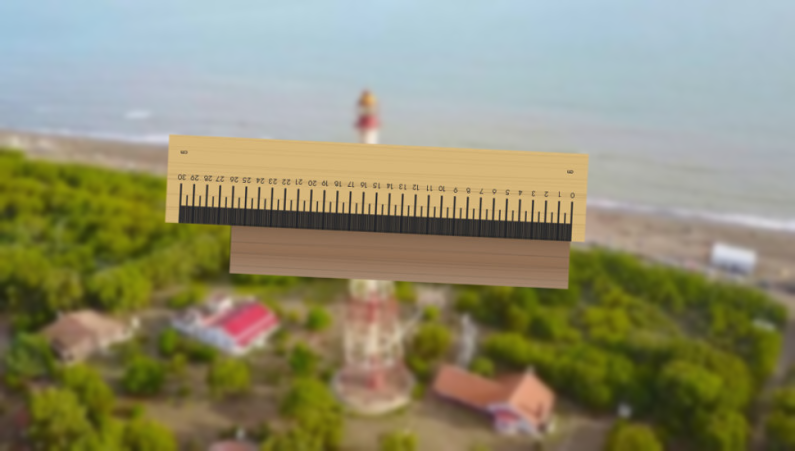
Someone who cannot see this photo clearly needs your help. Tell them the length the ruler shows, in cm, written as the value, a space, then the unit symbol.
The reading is 26 cm
